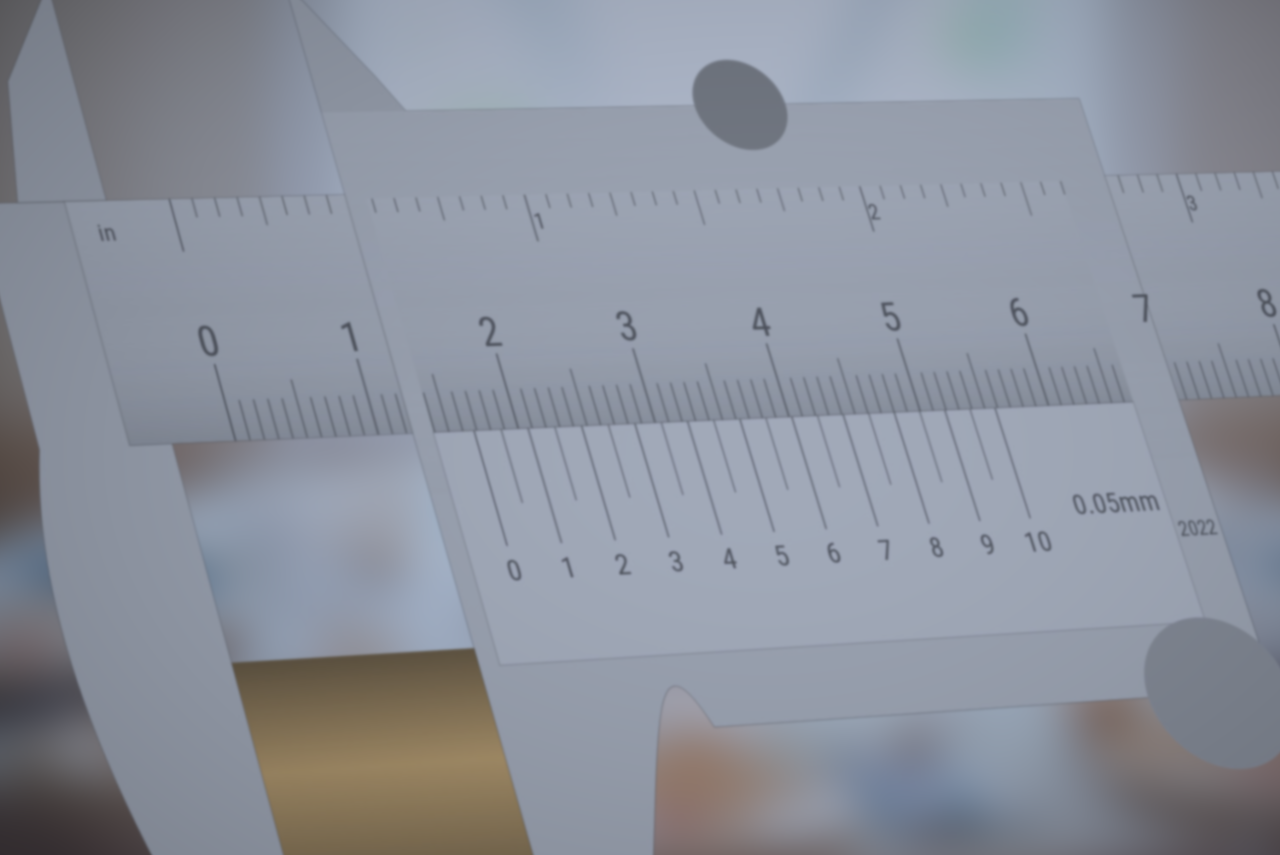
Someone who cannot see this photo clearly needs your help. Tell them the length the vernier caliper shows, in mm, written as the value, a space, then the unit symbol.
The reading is 16.8 mm
